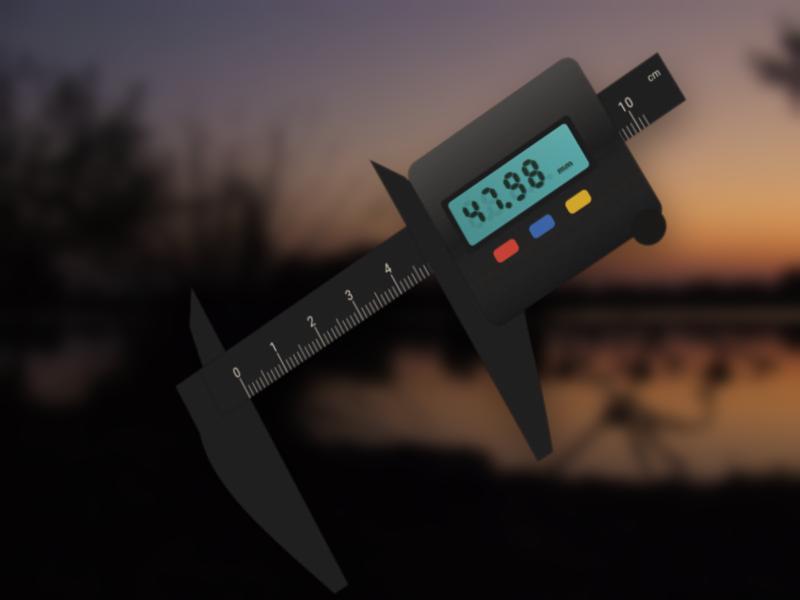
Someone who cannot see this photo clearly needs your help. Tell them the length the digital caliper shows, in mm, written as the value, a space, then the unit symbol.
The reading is 47.98 mm
